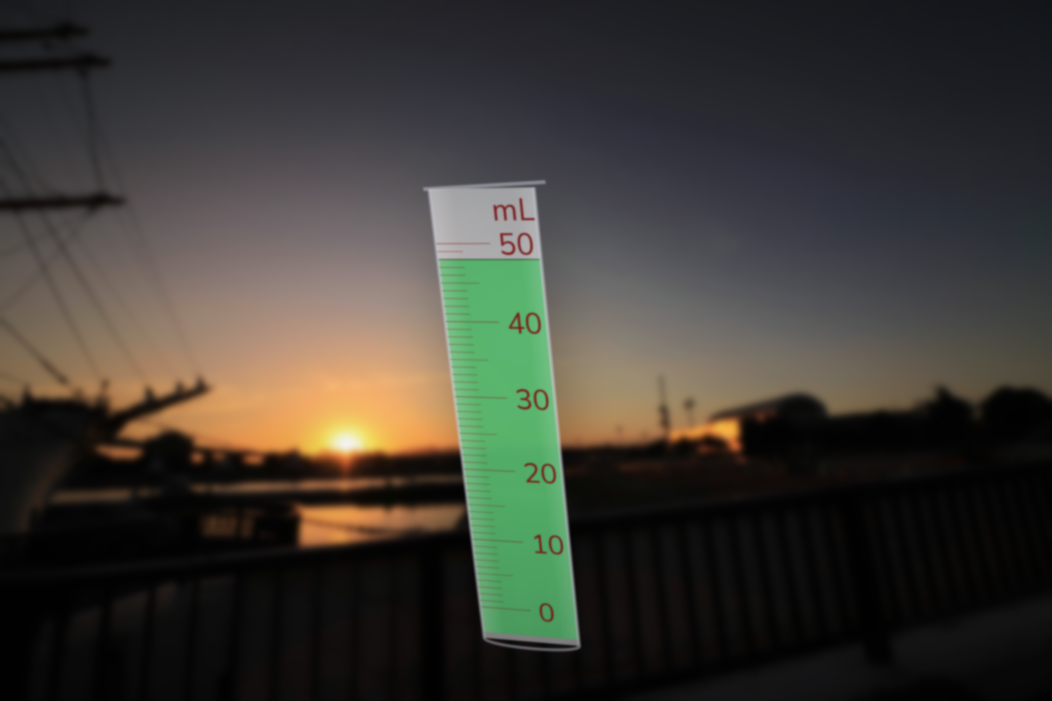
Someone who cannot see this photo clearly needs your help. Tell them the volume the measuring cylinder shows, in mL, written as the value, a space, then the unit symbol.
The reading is 48 mL
